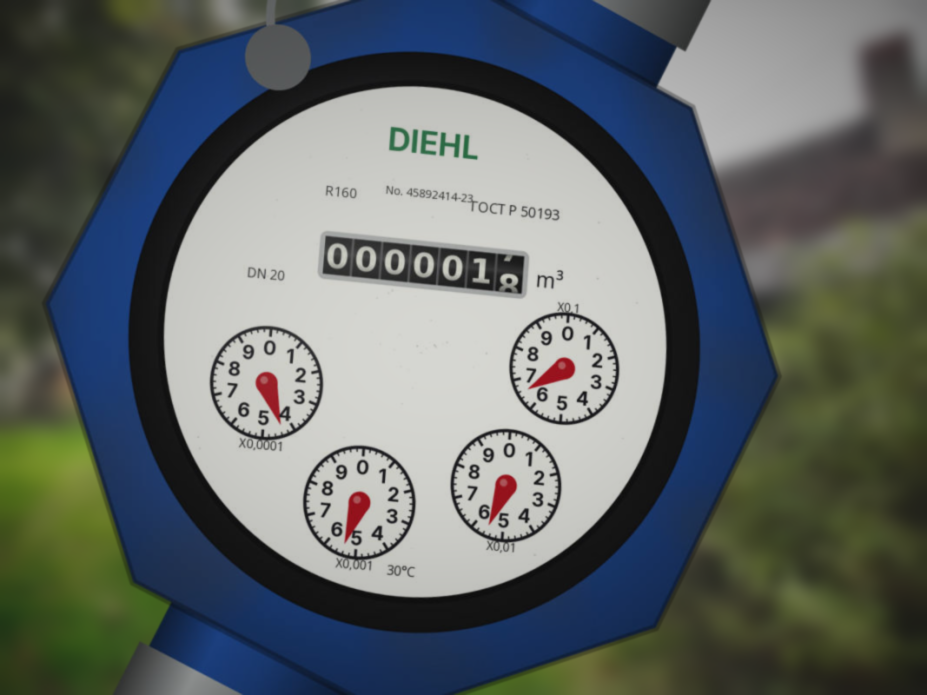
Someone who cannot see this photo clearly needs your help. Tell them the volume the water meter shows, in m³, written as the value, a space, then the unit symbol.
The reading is 17.6554 m³
